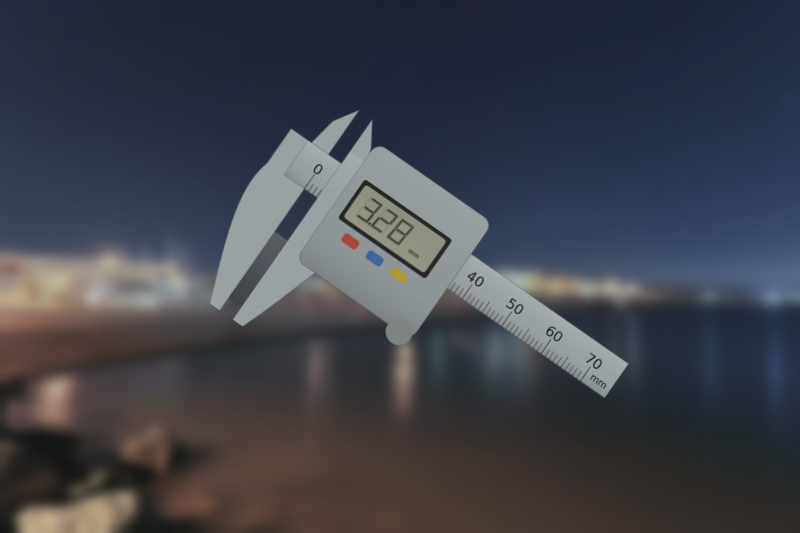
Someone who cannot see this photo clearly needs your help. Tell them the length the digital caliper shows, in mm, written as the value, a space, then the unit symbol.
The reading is 3.28 mm
